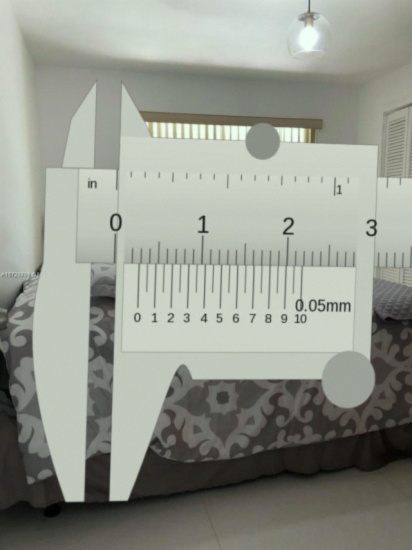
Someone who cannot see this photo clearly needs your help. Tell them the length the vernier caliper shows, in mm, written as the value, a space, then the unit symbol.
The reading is 2.8 mm
